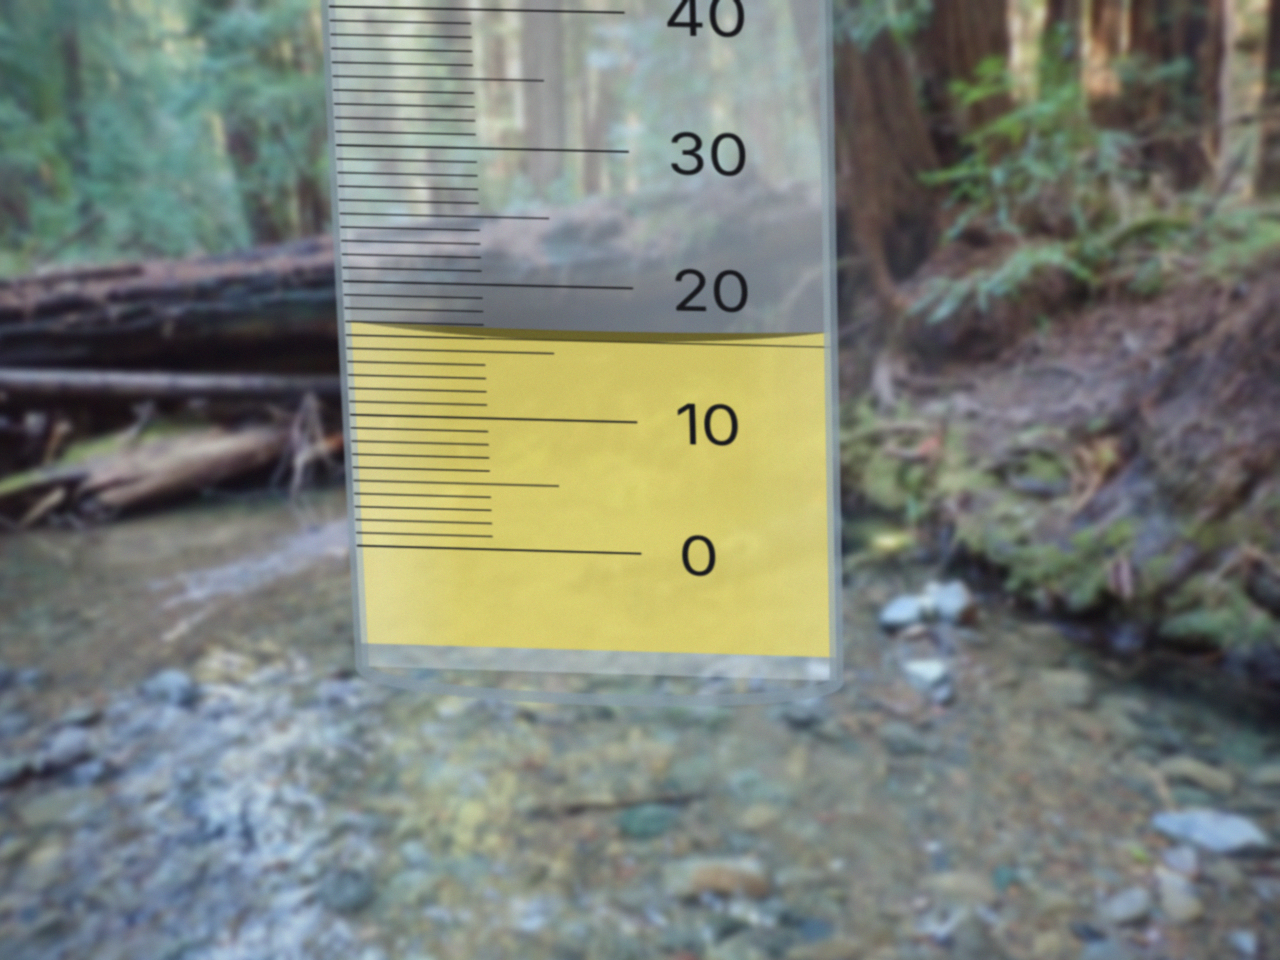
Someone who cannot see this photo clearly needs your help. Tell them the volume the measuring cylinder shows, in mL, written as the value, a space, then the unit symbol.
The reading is 16 mL
